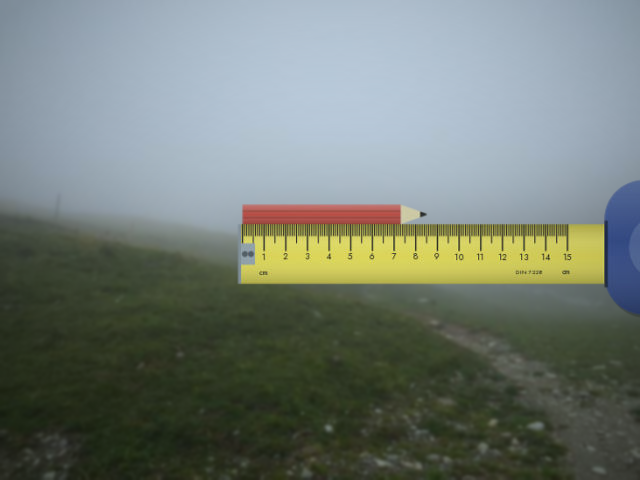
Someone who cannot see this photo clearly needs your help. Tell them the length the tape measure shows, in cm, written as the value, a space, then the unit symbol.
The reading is 8.5 cm
